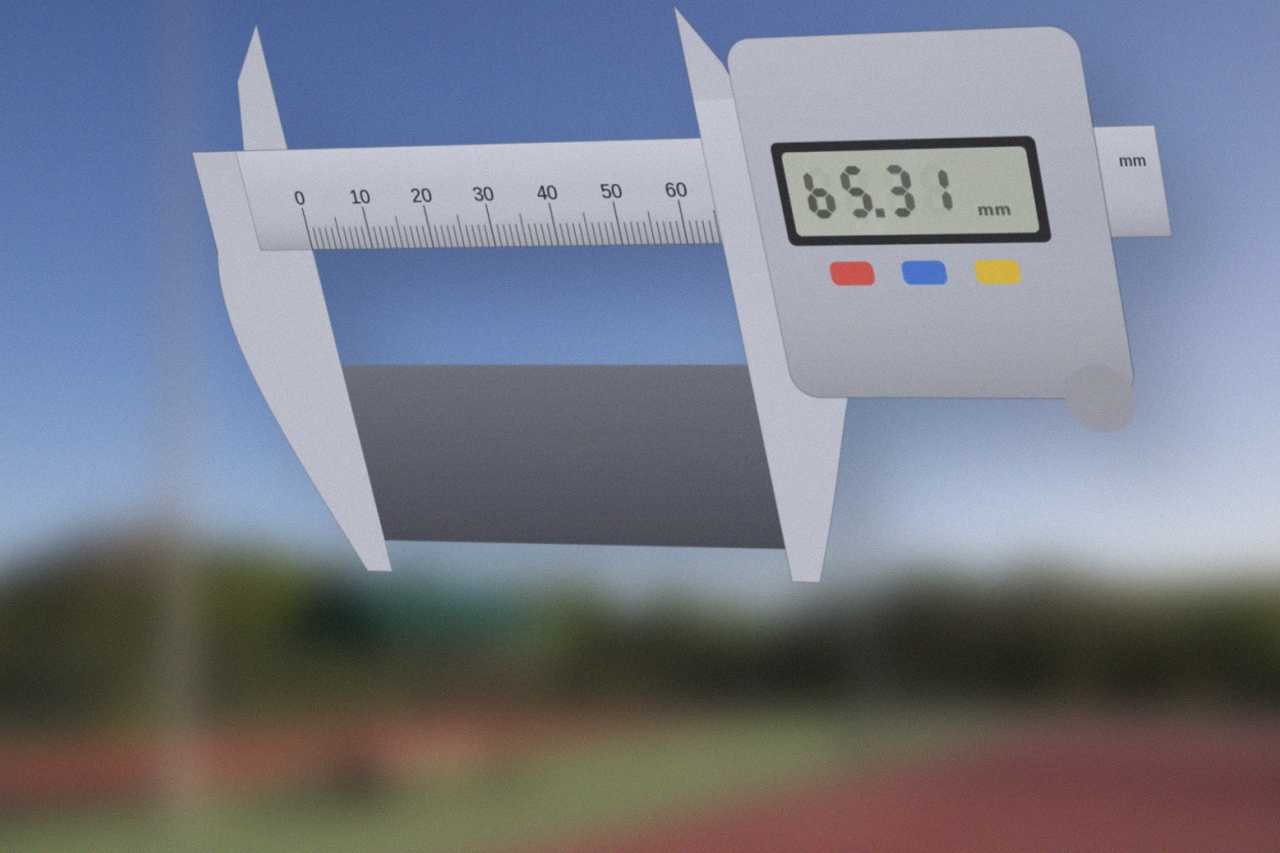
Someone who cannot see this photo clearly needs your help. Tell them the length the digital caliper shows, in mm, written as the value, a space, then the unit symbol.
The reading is 65.31 mm
